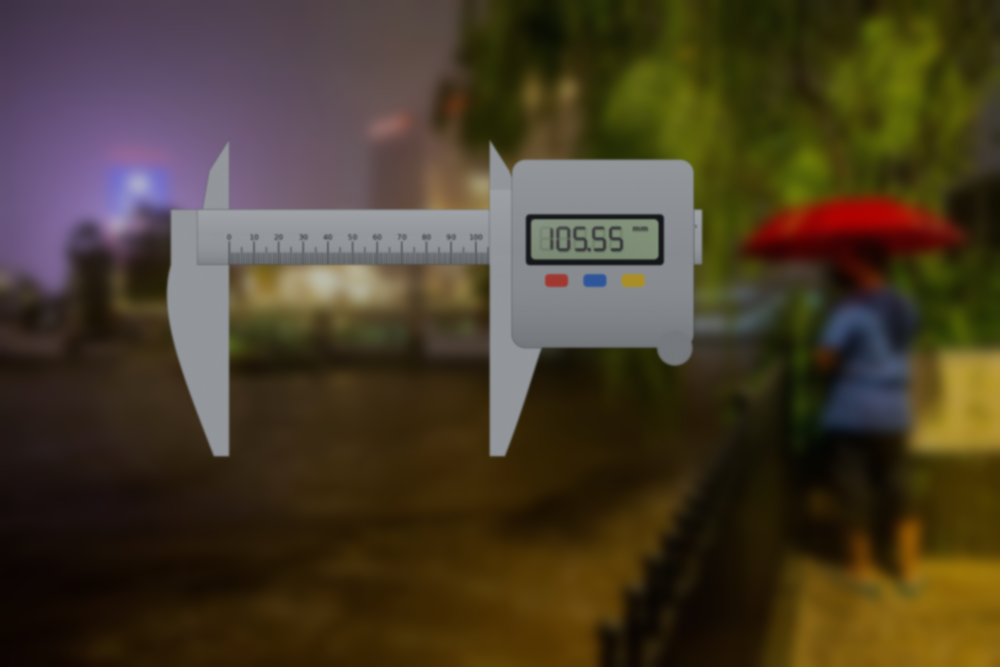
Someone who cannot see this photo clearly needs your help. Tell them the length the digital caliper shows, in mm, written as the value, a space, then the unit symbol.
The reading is 105.55 mm
